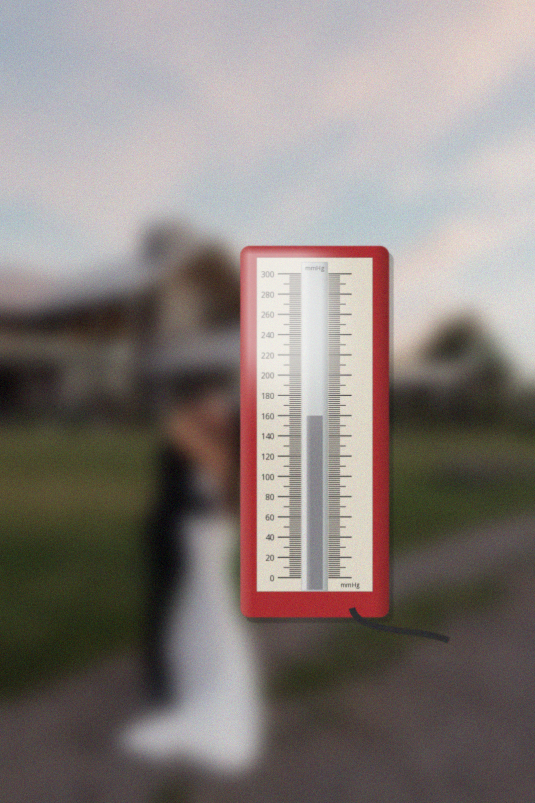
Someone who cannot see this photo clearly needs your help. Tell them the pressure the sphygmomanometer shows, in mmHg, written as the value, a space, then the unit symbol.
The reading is 160 mmHg
